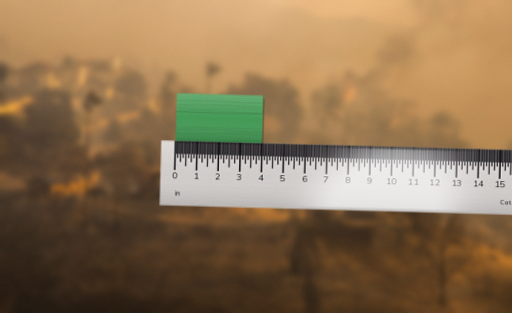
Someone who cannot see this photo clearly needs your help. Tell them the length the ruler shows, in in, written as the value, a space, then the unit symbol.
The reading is 4 in
